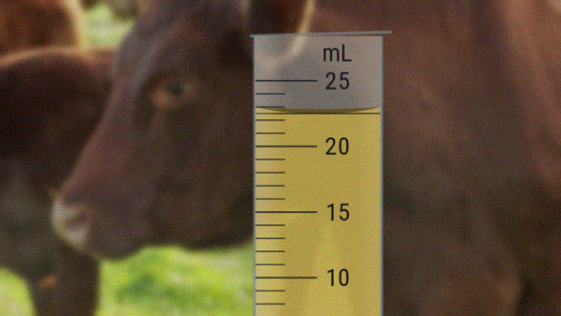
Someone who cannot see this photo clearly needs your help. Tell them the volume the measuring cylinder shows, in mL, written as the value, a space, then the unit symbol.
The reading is 22.5 mL
